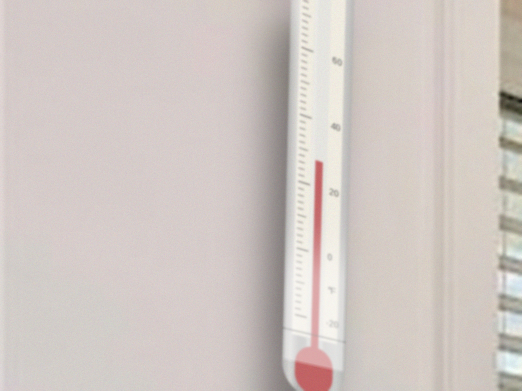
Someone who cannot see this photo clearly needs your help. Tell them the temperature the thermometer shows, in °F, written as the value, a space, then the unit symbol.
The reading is 28 °F
